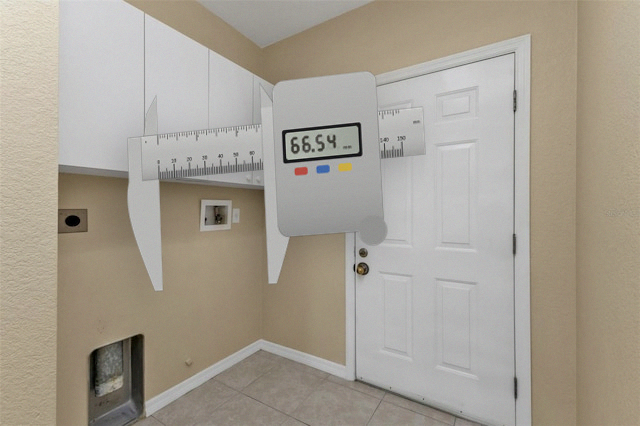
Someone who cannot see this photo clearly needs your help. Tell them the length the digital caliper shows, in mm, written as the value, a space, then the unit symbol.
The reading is 66.54 mm
